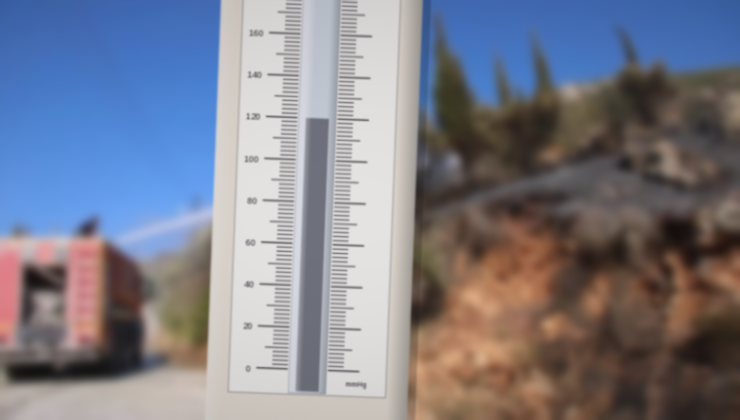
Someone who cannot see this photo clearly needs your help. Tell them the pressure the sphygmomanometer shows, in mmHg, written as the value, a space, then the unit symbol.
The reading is 120 mmHg
